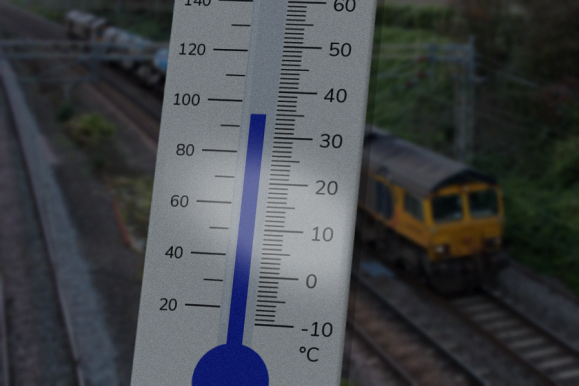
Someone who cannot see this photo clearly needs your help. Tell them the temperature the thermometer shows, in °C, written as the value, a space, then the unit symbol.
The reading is 35 °C
